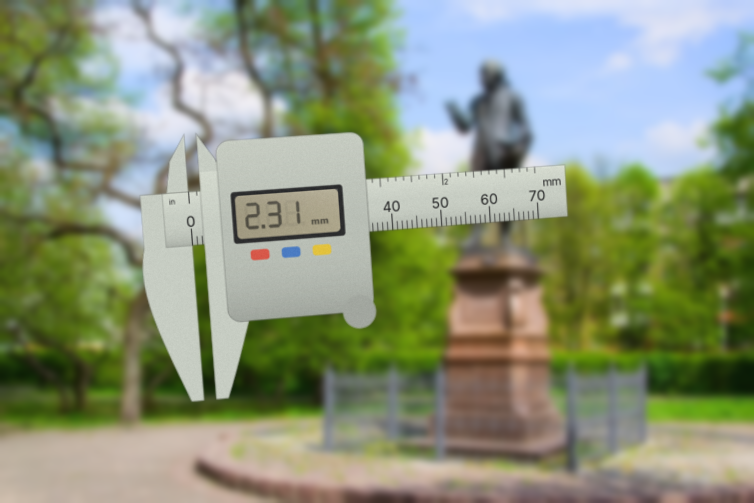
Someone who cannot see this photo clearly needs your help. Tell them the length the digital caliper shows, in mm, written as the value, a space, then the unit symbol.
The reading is 2.31 mm
